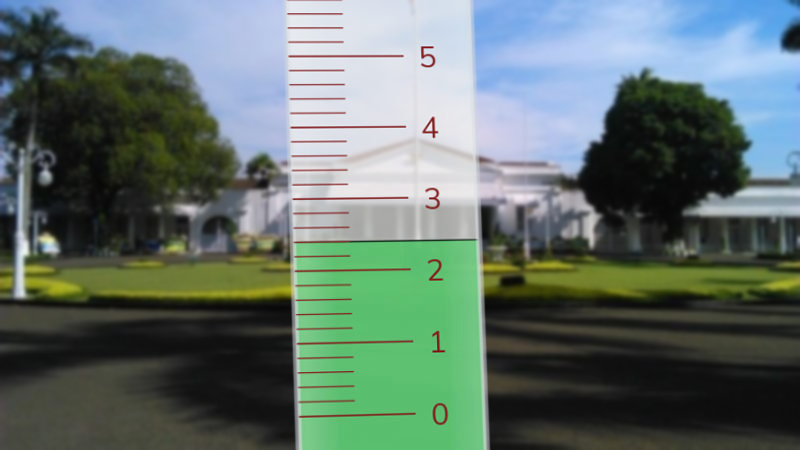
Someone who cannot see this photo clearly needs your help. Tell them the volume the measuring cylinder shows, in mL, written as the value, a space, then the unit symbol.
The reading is 2.4 mL
